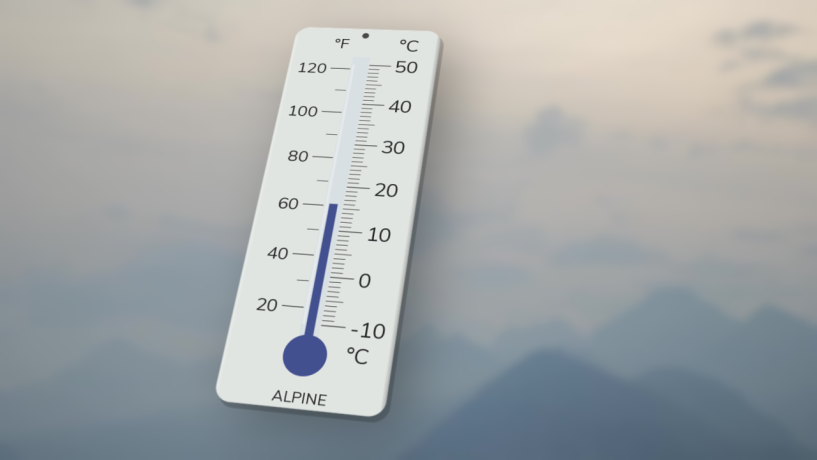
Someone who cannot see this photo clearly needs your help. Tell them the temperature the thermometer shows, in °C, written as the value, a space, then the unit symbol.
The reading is 16 °C
